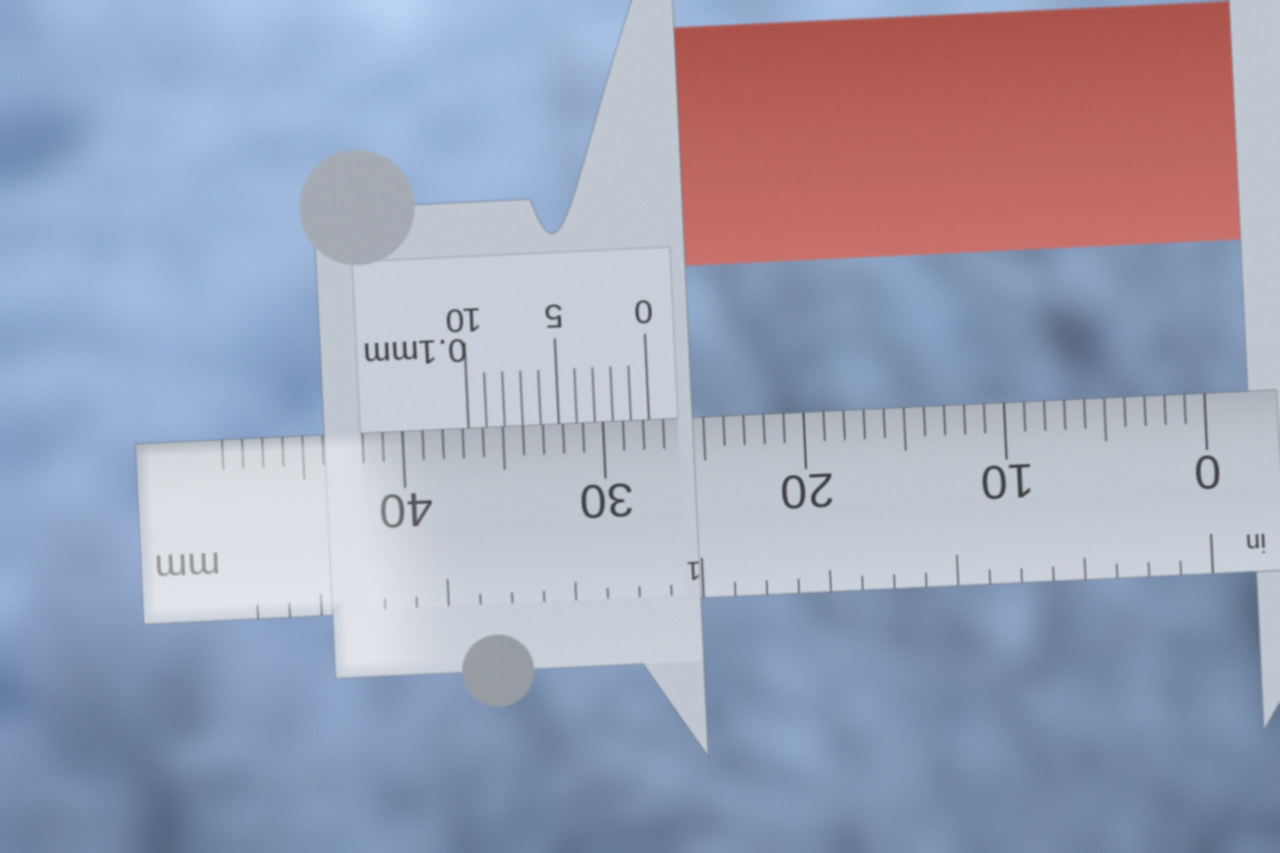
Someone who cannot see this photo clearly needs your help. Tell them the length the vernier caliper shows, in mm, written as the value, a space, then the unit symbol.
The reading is 27.7 mm
